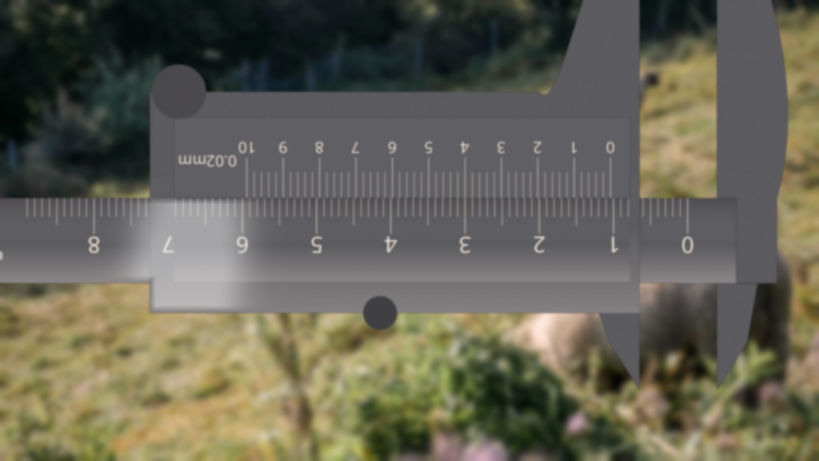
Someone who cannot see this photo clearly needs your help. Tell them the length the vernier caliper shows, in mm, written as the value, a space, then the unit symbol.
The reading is 10.4 mm
